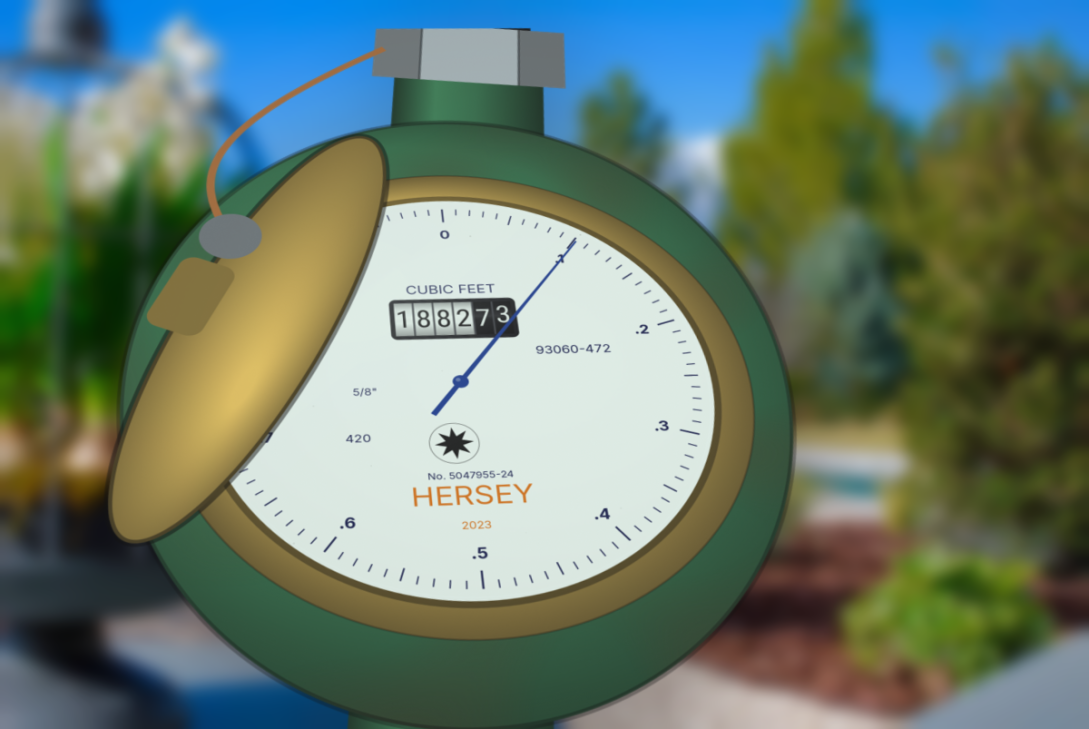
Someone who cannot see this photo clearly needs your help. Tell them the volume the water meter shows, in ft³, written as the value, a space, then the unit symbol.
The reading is 188273.10 ft³
